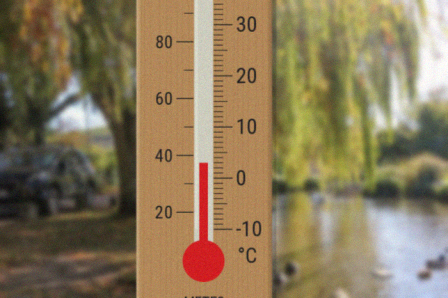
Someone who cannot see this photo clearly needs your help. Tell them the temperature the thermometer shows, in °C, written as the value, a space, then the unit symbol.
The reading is 3 °C
